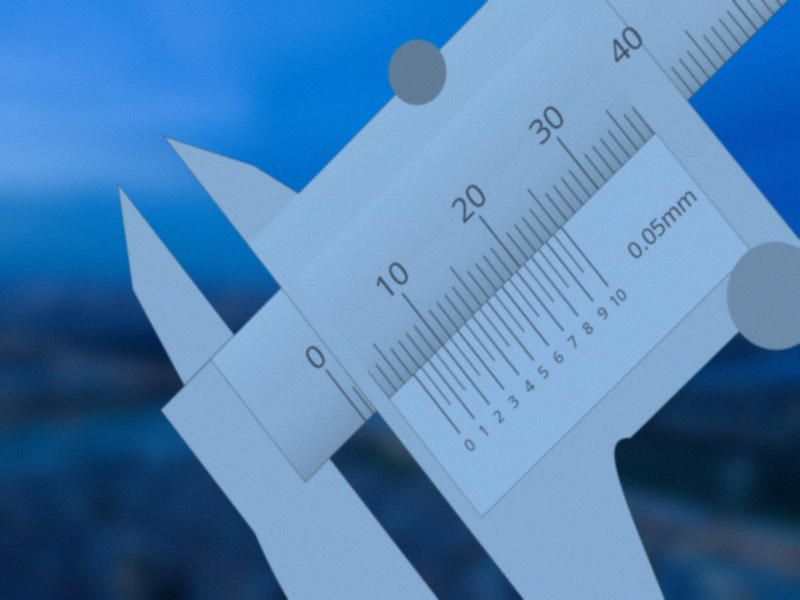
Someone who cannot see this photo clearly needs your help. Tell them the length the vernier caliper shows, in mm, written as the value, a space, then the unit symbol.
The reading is 6.2 mm
